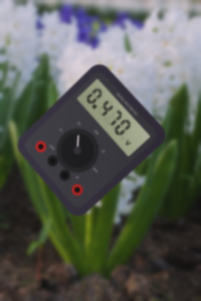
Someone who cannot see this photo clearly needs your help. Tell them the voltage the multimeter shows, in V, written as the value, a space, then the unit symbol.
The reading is 0.470 V
